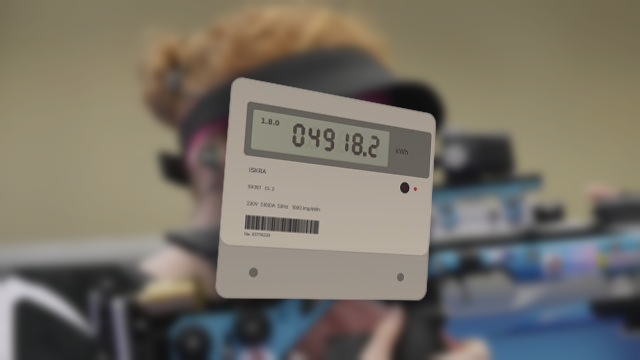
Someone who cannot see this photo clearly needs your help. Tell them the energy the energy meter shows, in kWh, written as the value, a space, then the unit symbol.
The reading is 4918.2 kWh
